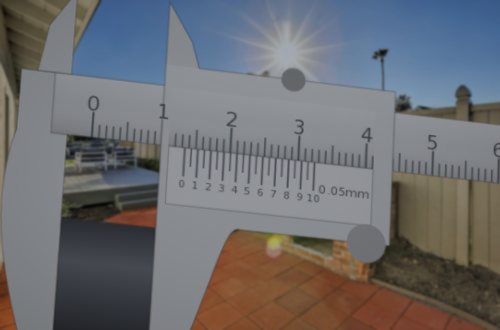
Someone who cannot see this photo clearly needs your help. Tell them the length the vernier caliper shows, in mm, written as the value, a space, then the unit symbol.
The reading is 13.4 mm
